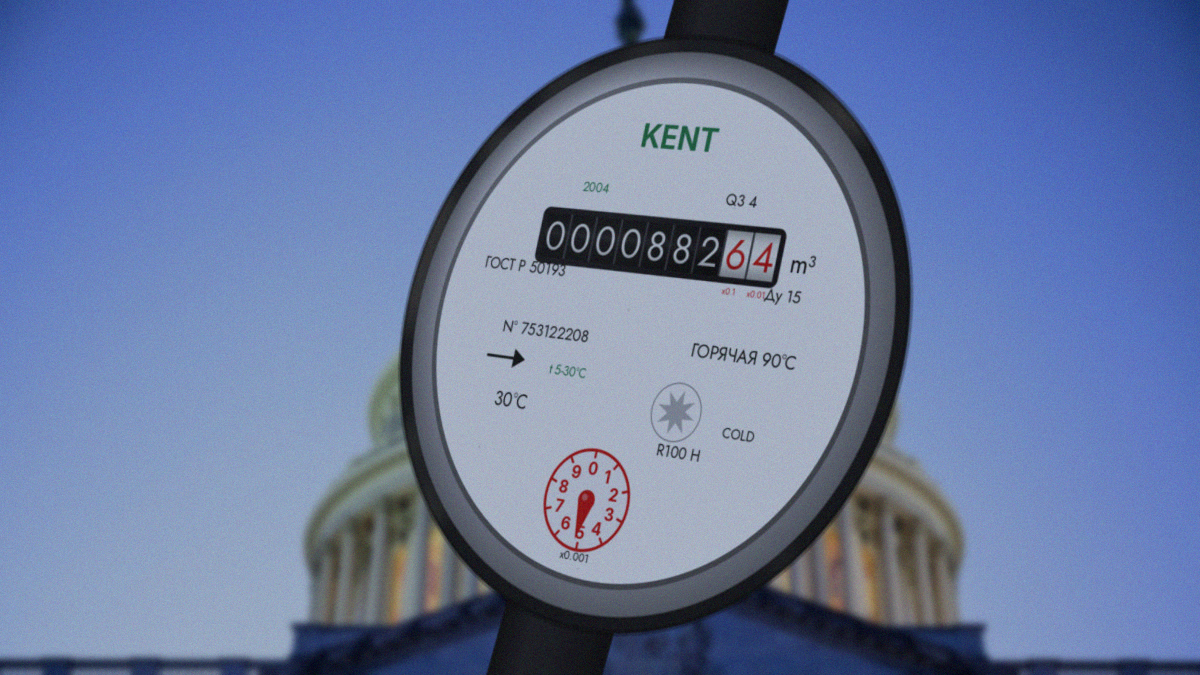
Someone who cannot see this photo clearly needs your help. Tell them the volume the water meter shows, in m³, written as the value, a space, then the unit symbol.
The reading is 882.645 m³
